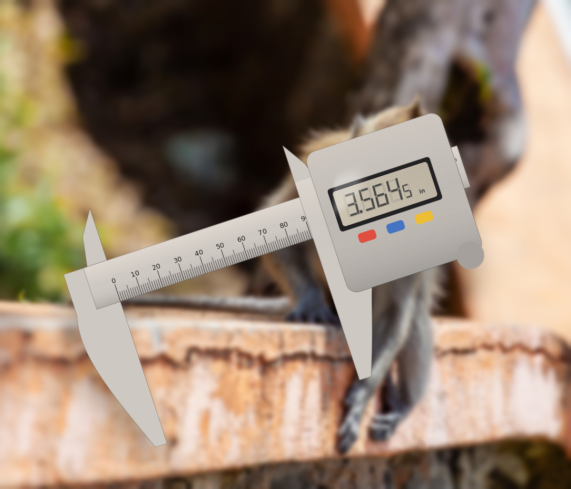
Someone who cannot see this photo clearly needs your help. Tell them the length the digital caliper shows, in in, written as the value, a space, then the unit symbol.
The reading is 3.5645 in
